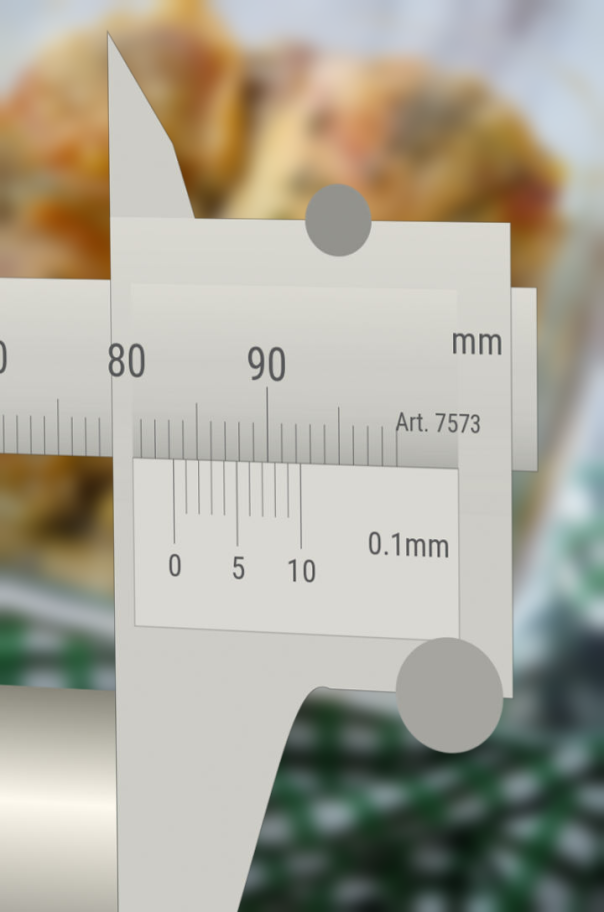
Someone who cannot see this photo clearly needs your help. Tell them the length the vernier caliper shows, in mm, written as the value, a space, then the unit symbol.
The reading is 83.3 mm
